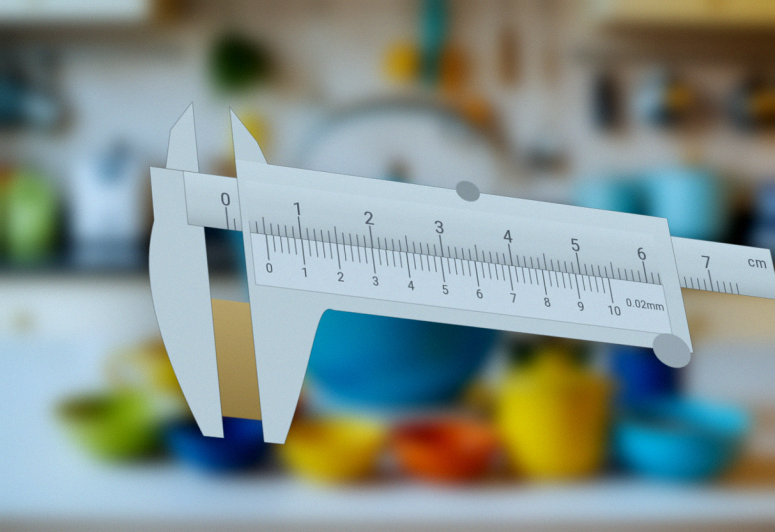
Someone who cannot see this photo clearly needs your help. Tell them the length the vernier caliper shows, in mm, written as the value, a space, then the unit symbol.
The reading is 5.2 mm
